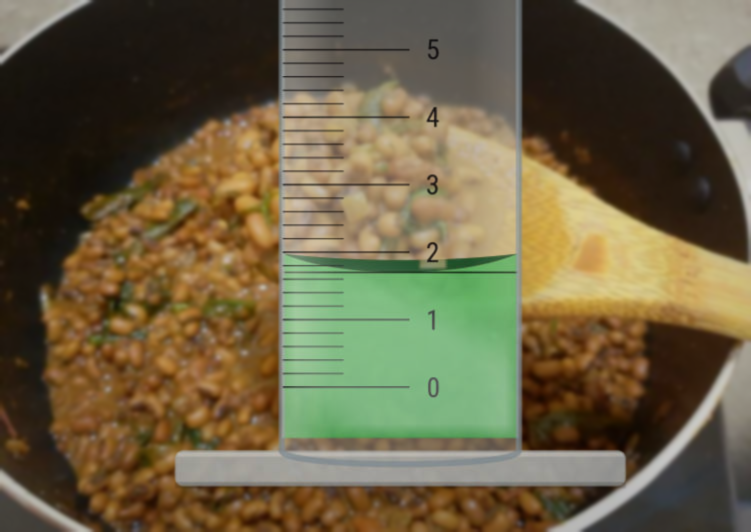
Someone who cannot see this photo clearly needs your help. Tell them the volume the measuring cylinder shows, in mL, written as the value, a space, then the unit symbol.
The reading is 1.7 mL
